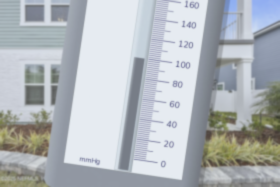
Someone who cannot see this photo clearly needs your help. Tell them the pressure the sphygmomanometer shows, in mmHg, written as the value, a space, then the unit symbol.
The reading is 100 mmHg
